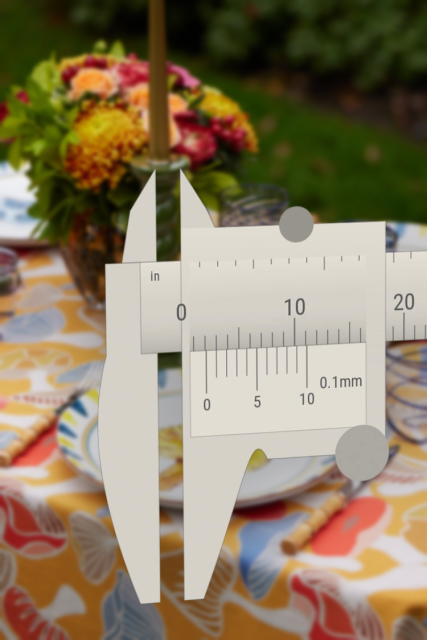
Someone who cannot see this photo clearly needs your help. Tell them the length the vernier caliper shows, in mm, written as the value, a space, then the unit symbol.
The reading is 2.1 mm
